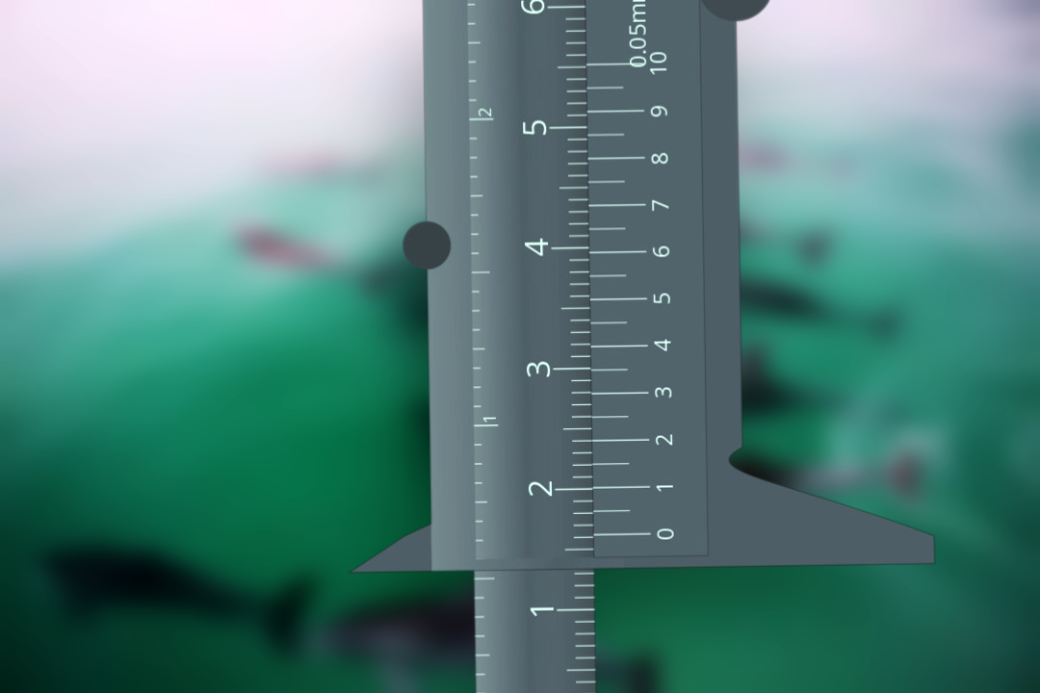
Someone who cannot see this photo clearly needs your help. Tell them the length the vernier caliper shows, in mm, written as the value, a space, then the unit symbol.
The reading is 16.2 mm
